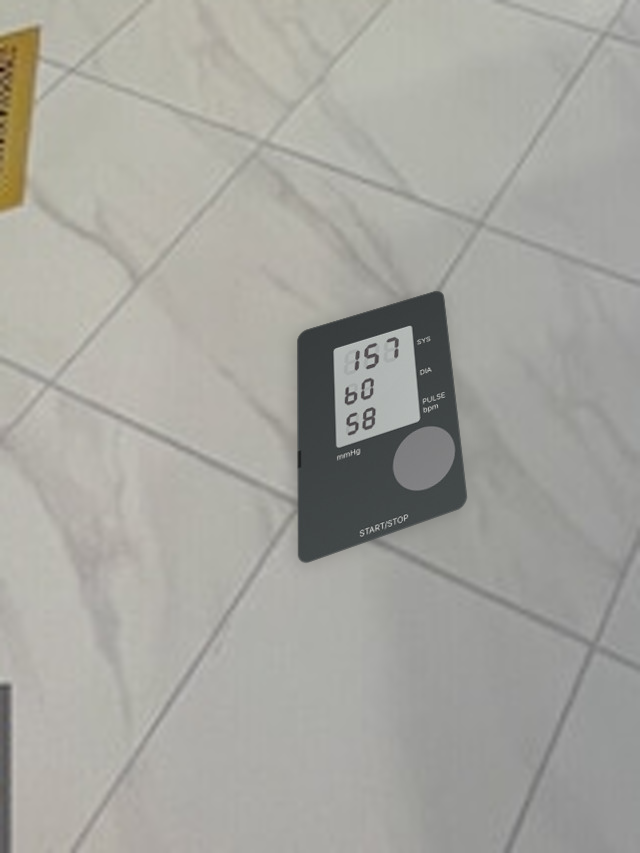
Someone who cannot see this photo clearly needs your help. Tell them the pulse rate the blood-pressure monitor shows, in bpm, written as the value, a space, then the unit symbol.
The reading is 58 bpm
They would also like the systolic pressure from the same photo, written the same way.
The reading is 157 mmHg
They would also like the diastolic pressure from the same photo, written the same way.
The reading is 60 mmHg
